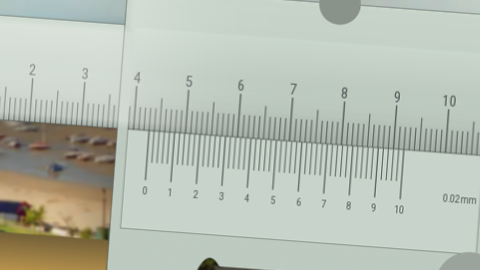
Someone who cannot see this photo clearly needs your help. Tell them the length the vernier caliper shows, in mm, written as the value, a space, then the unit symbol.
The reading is 43.0 mm
